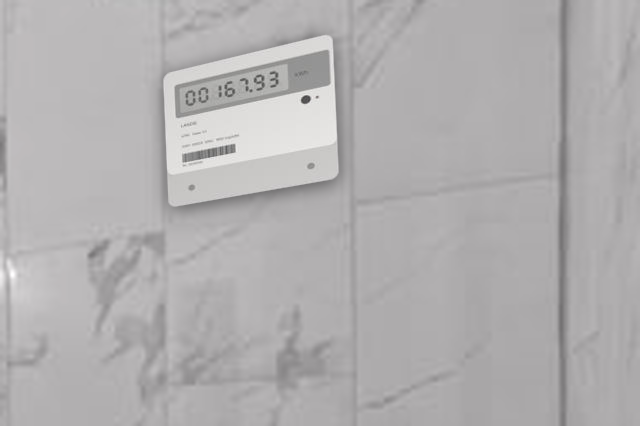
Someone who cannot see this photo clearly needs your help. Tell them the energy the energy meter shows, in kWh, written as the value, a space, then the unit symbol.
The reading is 167.93 kWh
